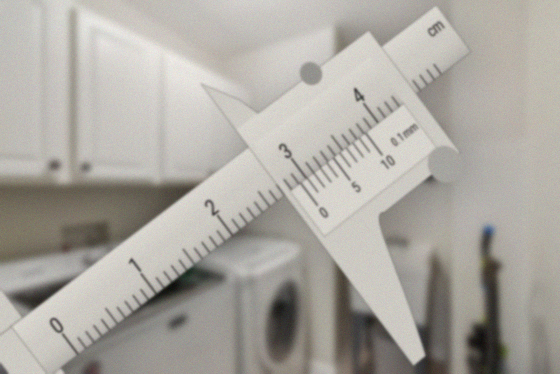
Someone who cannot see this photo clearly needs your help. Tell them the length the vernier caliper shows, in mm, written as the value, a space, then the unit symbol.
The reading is 29.2 mm
